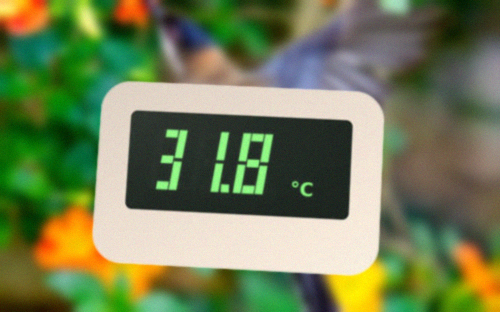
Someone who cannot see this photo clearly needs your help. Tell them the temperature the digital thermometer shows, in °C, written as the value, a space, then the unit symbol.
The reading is 31.8 °C
